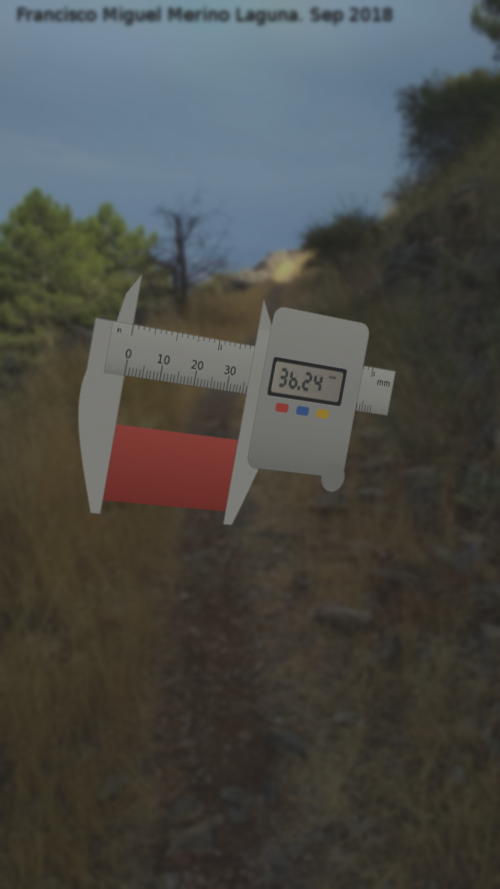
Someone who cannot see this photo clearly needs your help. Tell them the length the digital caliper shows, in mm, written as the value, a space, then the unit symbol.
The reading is 36.24 mm
